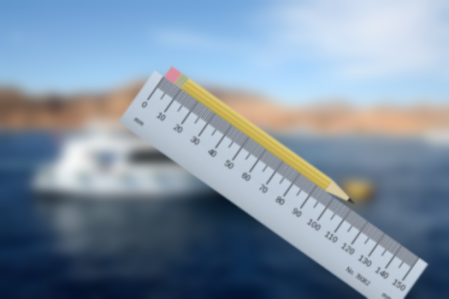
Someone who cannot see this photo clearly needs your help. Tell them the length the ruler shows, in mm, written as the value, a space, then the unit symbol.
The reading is 110 mm
